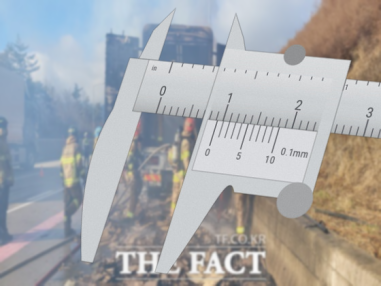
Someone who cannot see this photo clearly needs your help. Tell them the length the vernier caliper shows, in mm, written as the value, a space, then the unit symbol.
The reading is 9.2 mm
